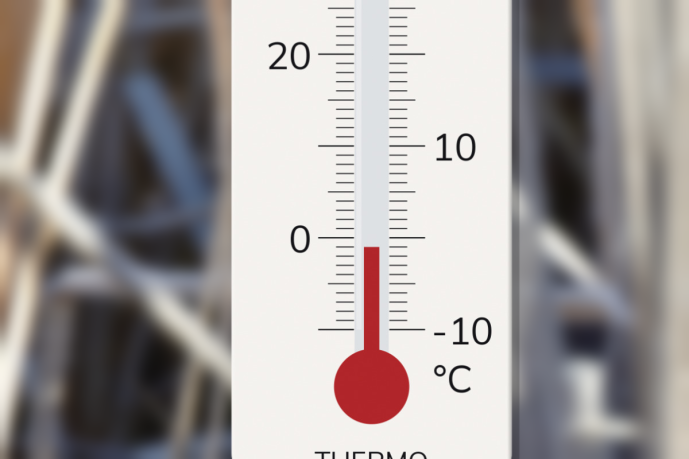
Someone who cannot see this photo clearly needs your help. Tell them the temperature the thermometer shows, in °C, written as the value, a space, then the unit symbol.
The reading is -1 °C
